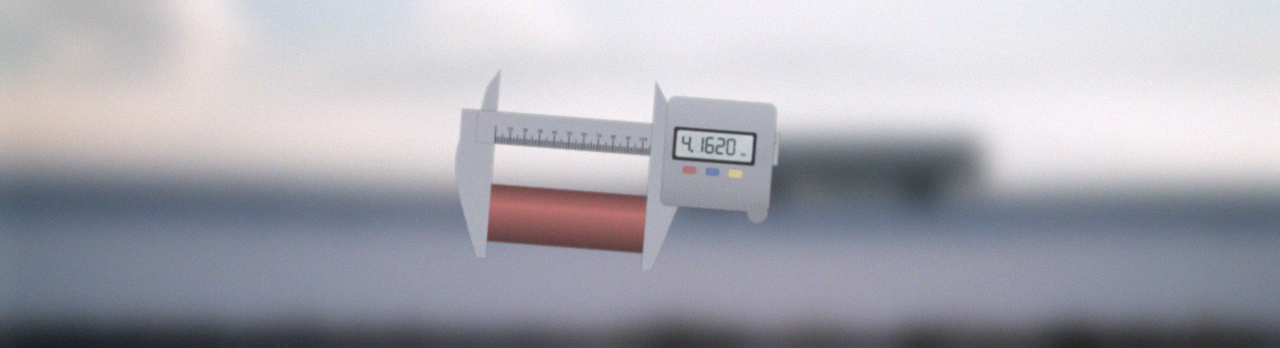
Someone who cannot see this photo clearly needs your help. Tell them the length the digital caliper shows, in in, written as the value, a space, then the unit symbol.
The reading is 4.1620 in
